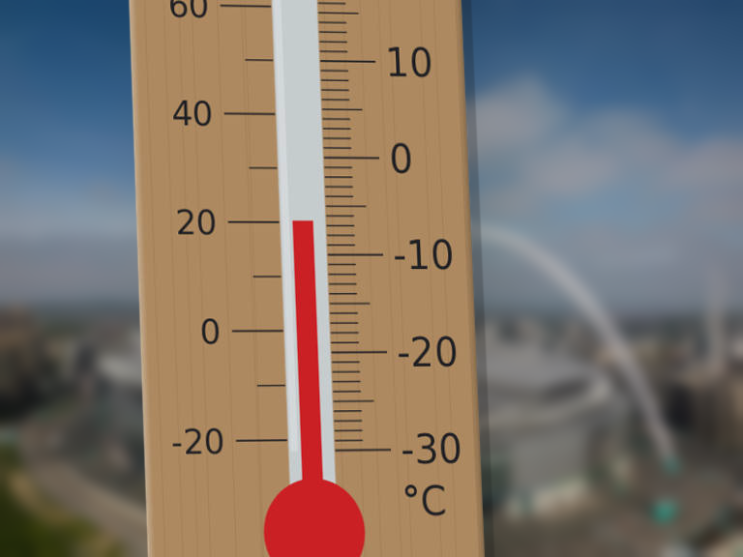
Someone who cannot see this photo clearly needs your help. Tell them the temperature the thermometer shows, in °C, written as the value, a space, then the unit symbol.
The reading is -6.5 °C
